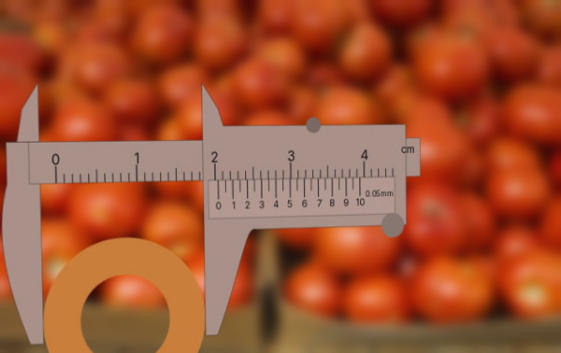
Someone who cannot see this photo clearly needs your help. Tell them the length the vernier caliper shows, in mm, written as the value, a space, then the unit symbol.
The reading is 20.4 mm
